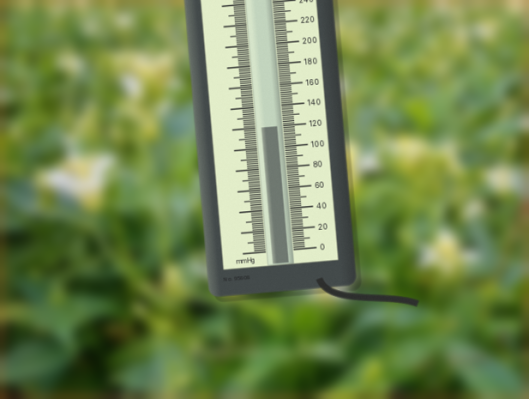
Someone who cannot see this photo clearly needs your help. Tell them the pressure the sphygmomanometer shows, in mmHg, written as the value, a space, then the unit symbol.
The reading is 120 mmHg
